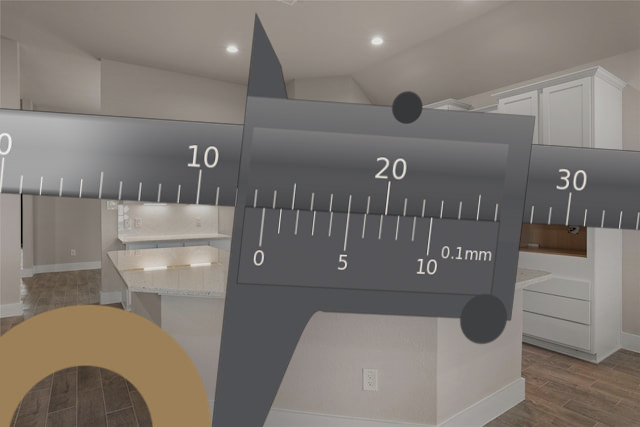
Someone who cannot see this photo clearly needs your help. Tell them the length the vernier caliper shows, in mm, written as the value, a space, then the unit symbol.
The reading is 13.5 mm
